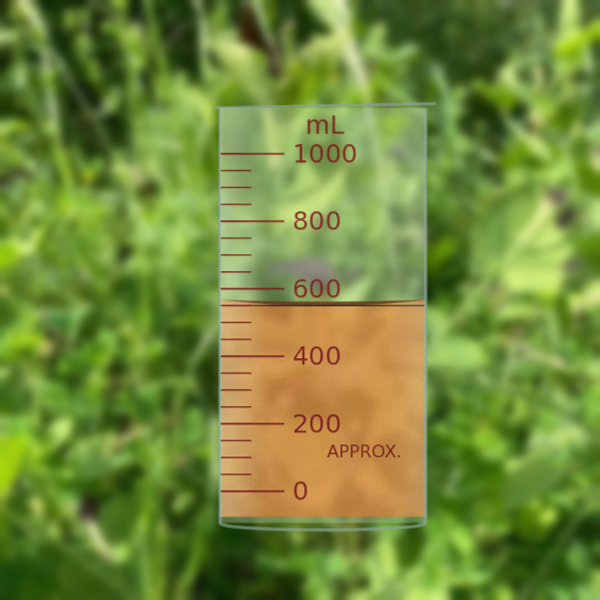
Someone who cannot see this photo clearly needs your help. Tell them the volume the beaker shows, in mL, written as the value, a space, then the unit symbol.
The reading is 550 mL
